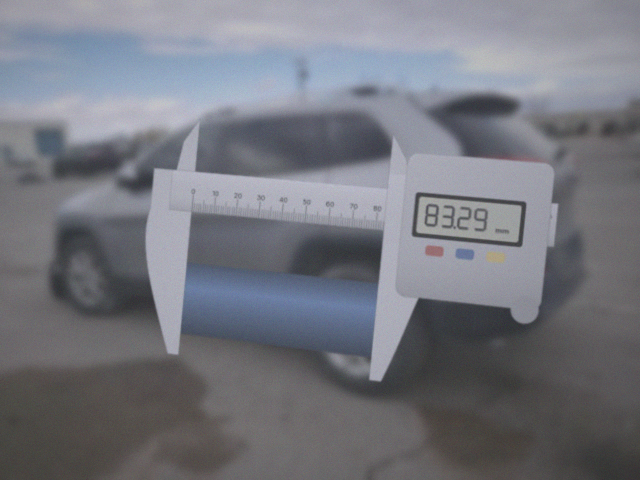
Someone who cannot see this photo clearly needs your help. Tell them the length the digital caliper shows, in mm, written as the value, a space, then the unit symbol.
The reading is 83.29 mm
